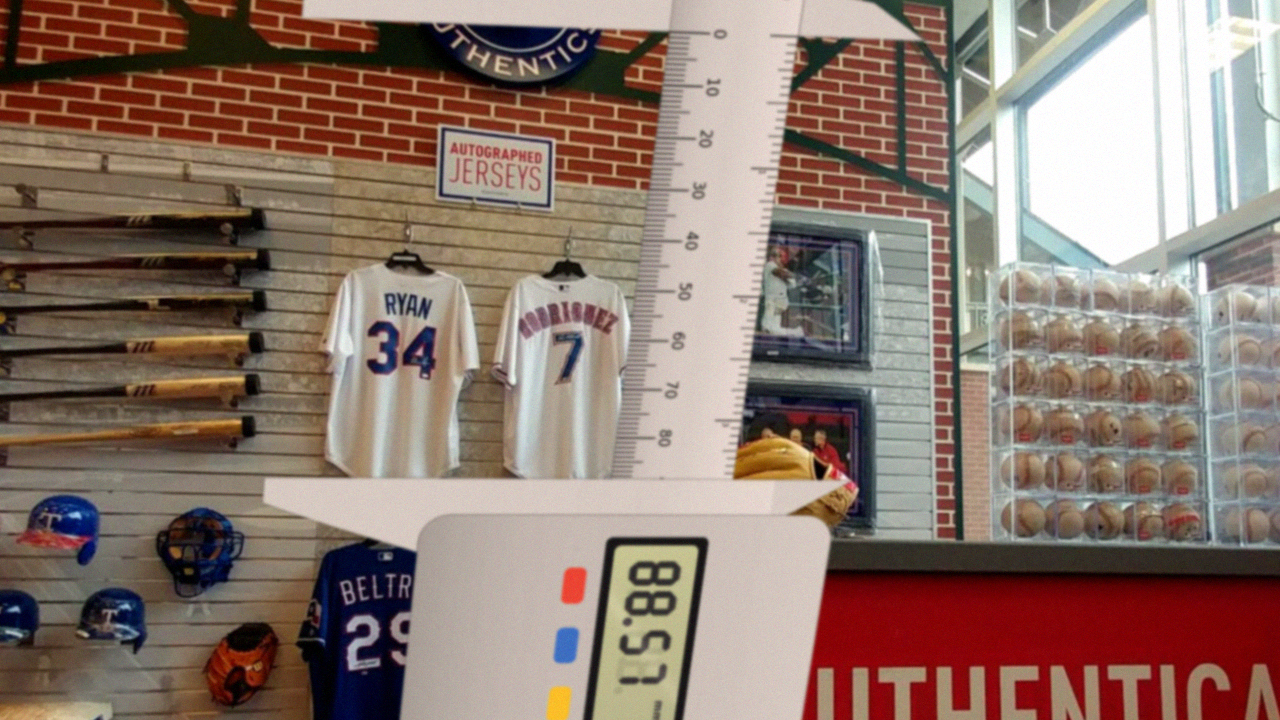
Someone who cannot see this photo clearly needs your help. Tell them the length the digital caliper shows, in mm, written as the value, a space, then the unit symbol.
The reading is 88.57 mm
